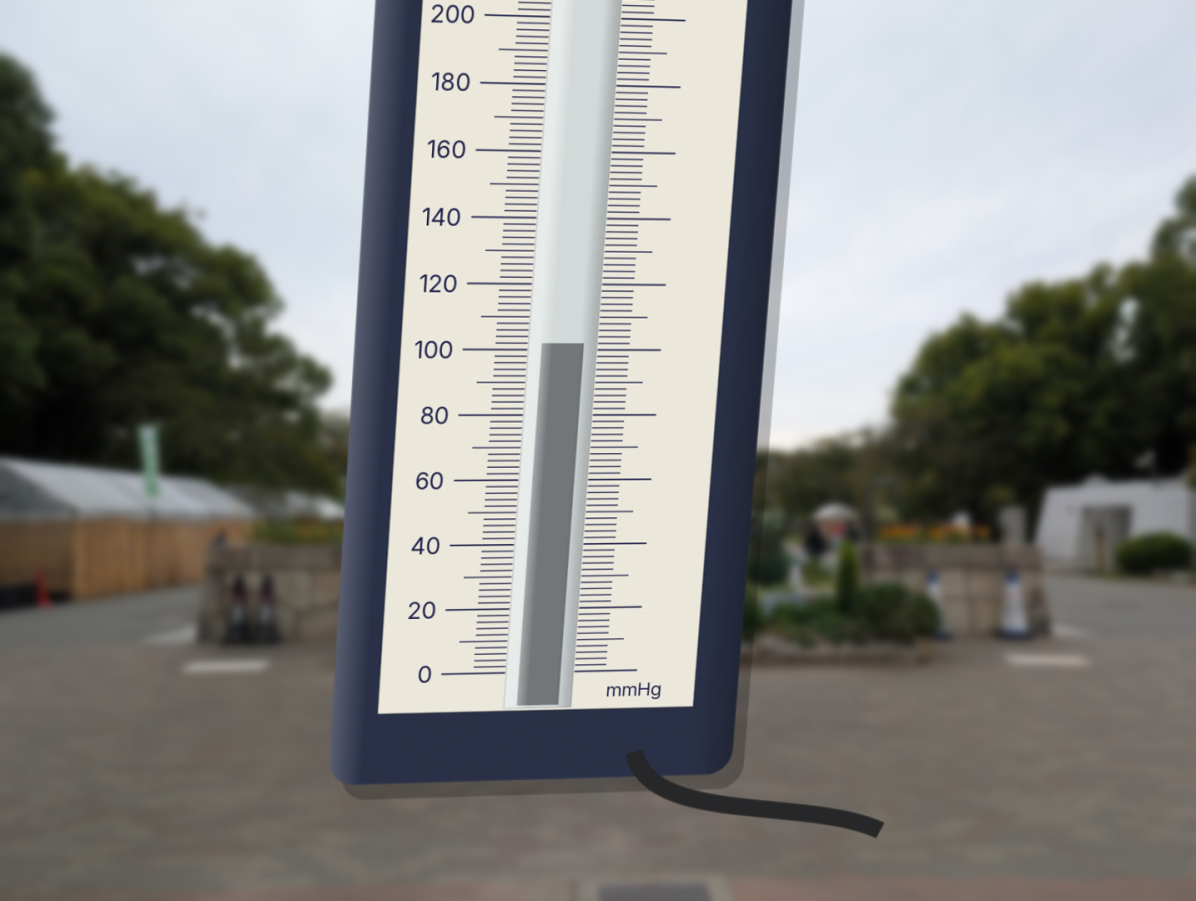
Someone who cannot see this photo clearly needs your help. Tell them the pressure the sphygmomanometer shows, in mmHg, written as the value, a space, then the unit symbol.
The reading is 102 mmHg
